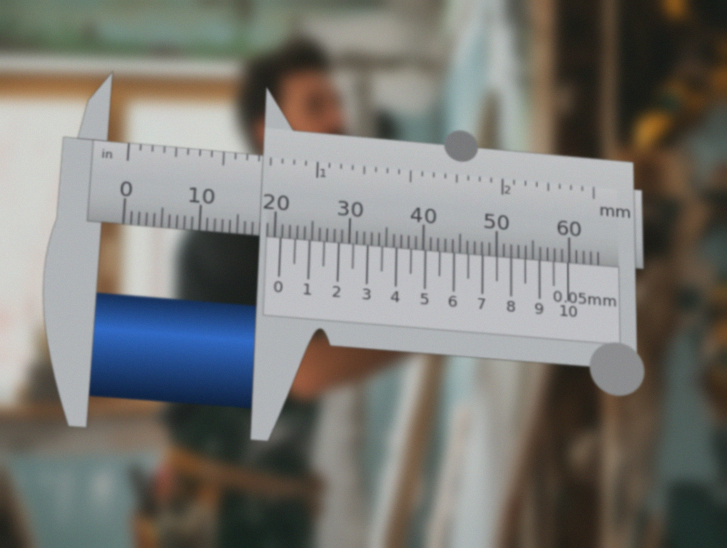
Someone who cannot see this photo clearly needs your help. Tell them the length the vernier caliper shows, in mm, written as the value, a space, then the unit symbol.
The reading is 20.8 mm
